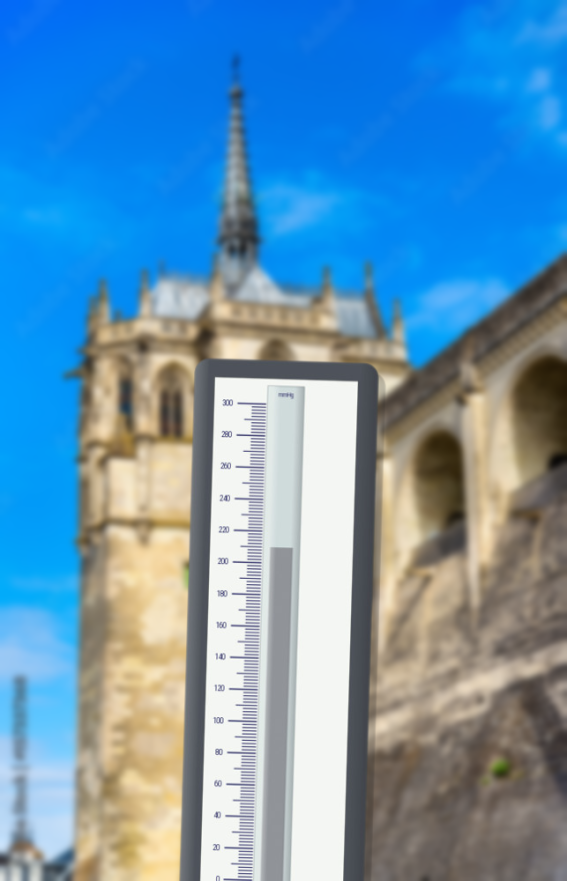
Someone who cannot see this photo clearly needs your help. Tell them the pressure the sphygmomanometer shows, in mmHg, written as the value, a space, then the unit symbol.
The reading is 210 mmHg
